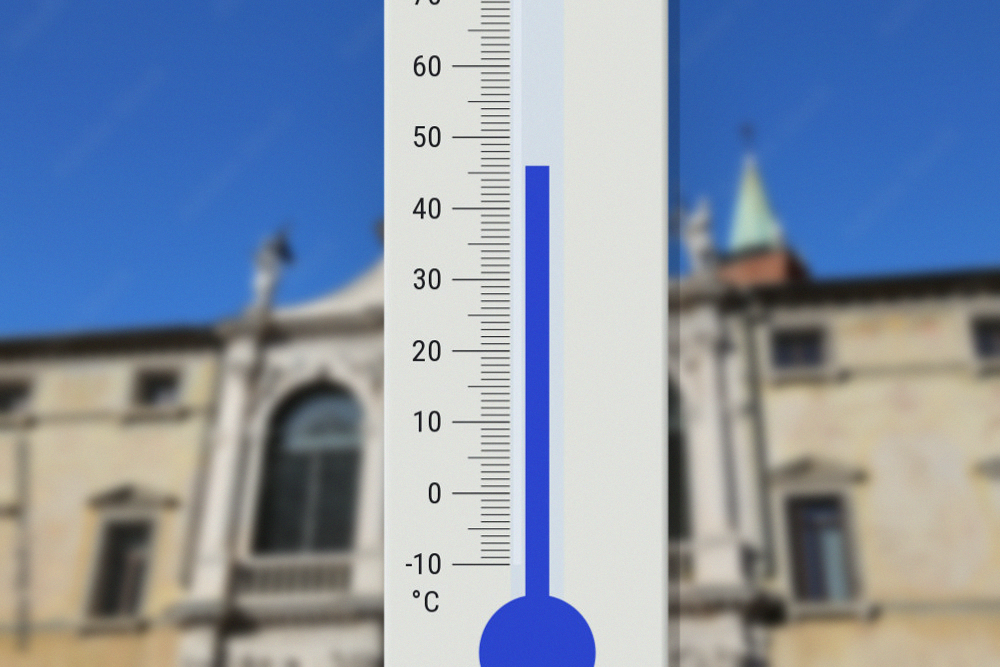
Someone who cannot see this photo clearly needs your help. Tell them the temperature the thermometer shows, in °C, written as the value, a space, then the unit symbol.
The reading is 46 °C
